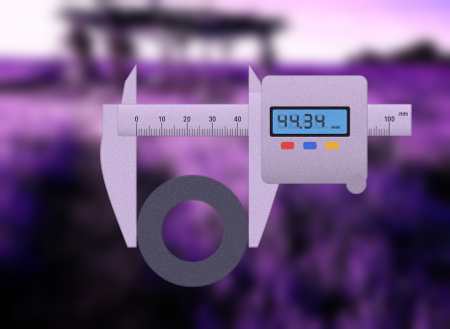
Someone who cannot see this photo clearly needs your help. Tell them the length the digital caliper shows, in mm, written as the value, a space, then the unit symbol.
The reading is 44.34 mm
